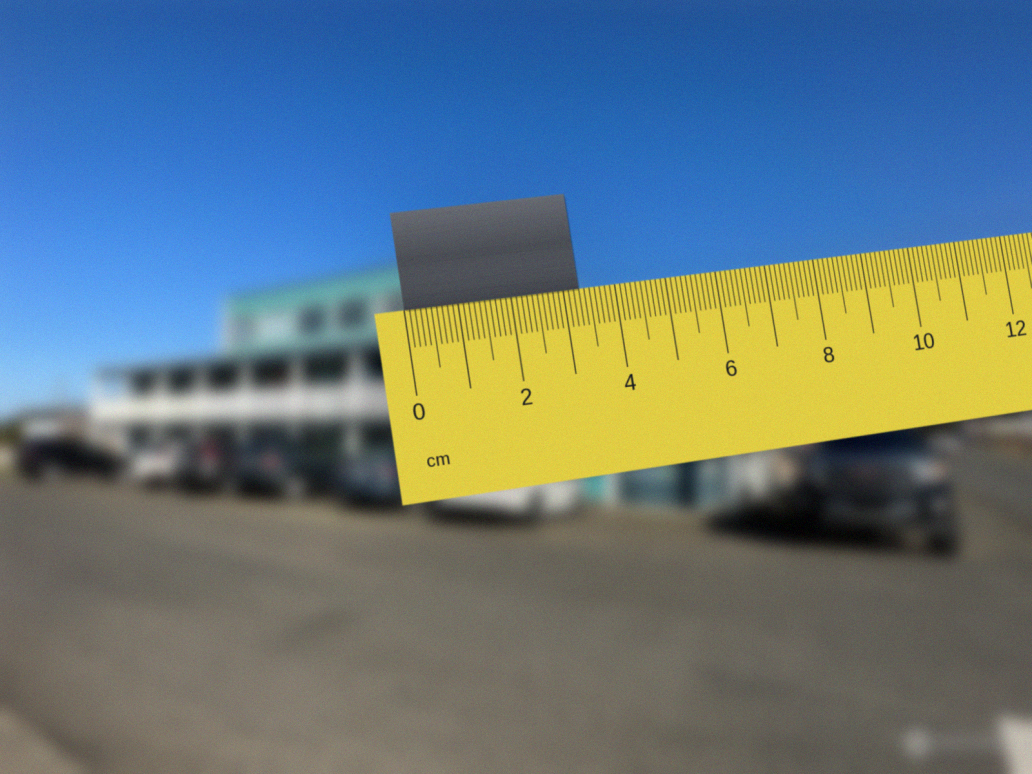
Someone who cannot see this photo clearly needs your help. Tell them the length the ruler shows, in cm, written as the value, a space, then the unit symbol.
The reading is 3.3 cm
